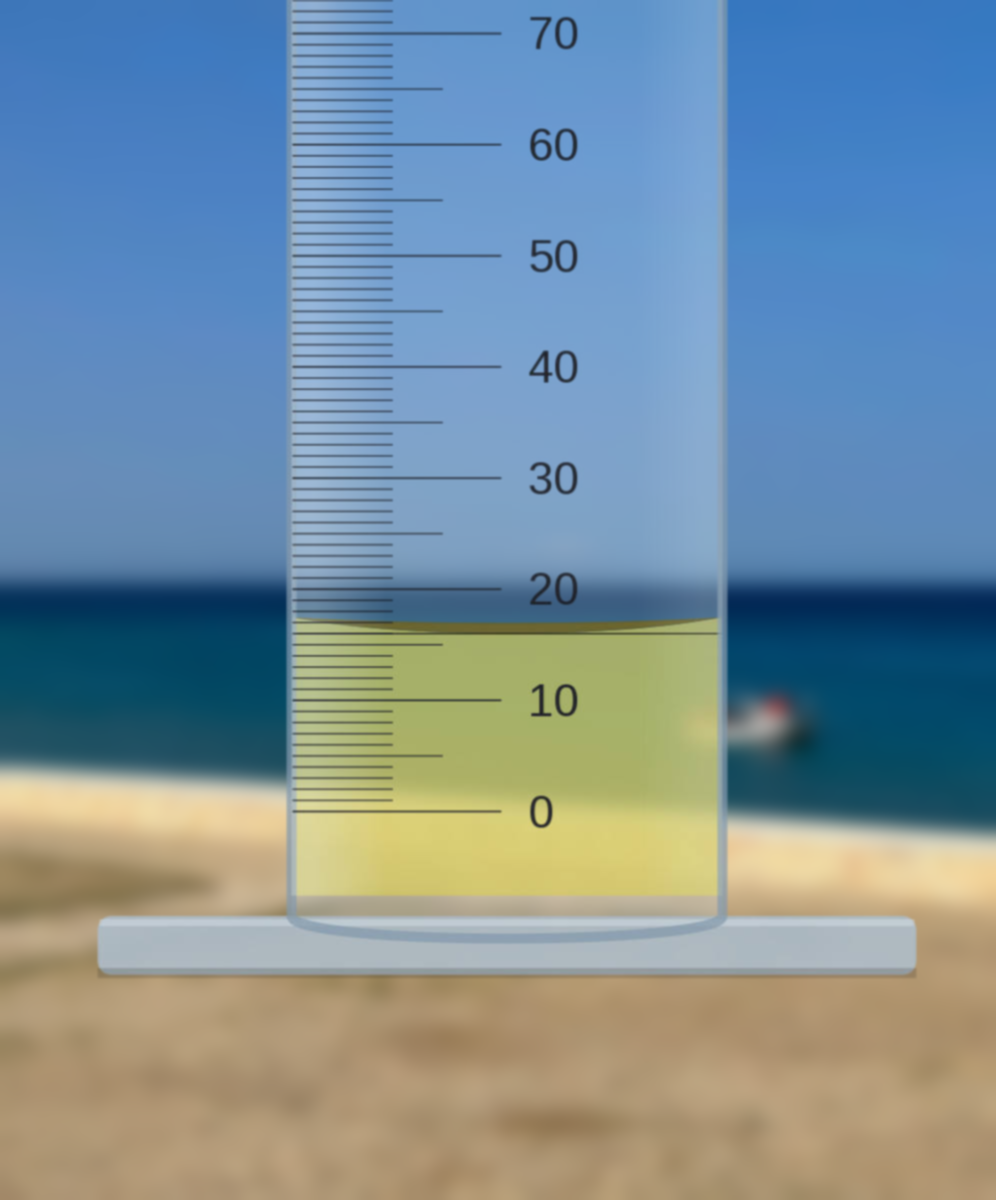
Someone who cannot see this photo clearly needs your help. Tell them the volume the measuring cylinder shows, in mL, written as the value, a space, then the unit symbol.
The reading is 16 mL
